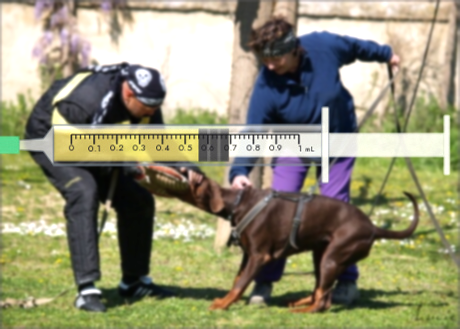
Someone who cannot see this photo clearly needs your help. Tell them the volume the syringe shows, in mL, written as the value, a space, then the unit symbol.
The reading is 0.56 mL
